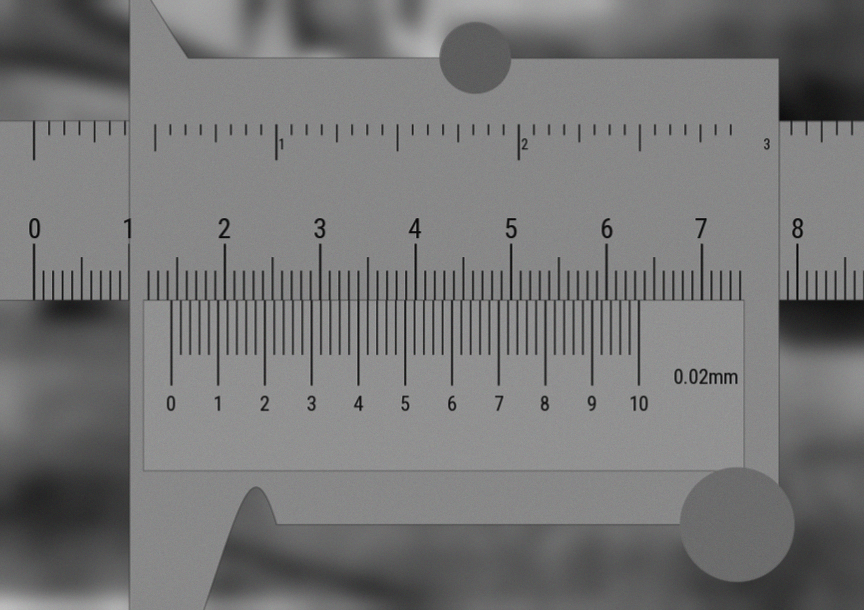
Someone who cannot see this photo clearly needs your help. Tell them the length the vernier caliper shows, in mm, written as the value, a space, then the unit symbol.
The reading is 14.4 mm
